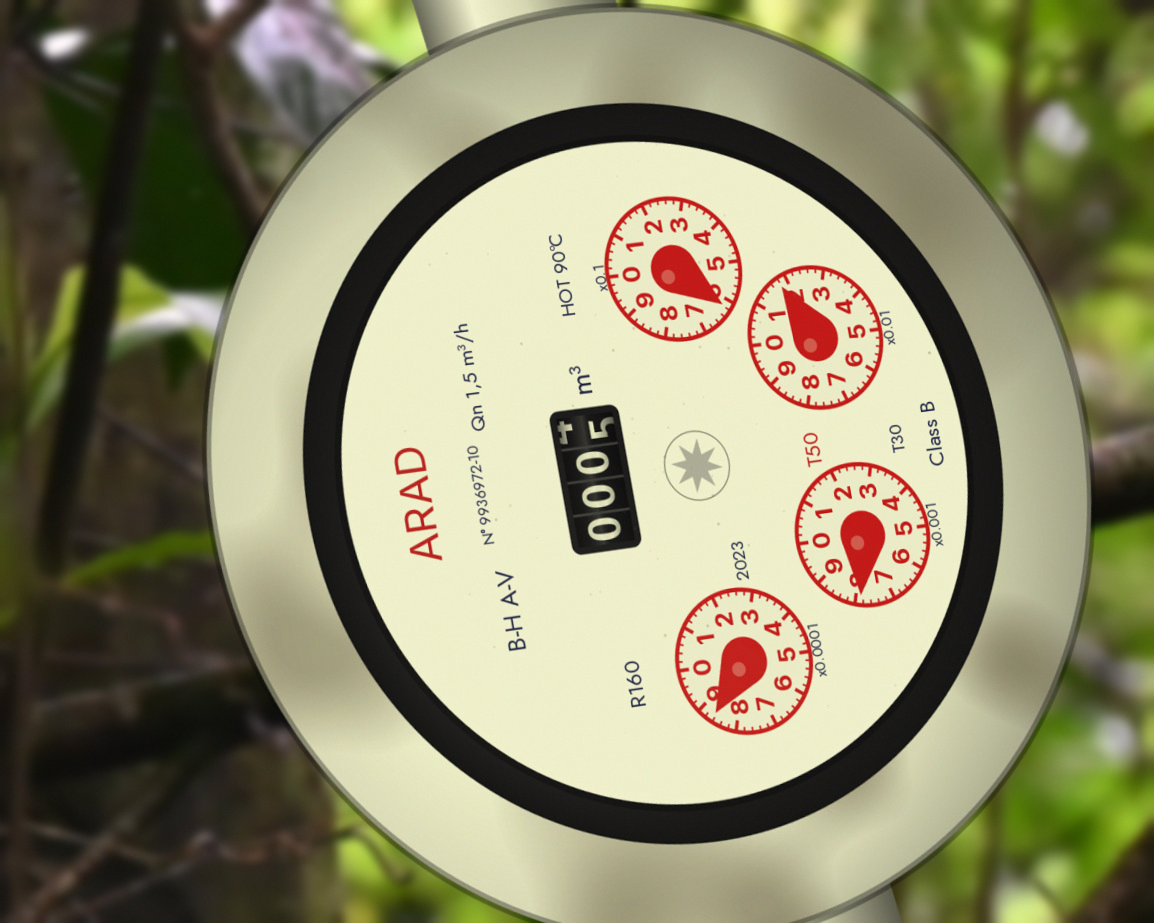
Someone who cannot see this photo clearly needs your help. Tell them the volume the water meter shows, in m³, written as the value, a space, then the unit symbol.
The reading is 4.6178 m³
